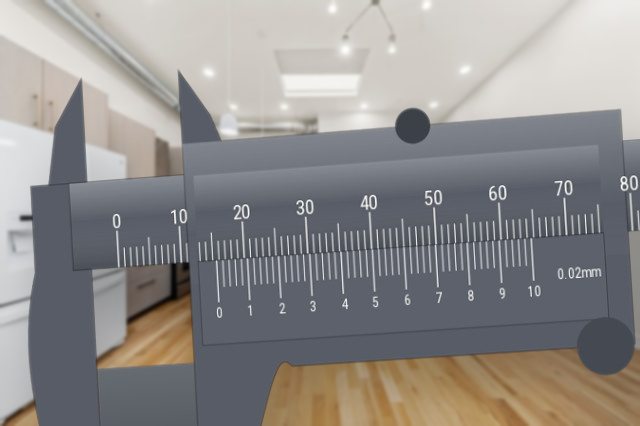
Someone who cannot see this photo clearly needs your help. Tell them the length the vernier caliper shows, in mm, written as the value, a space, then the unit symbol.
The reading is 15.6 mm
